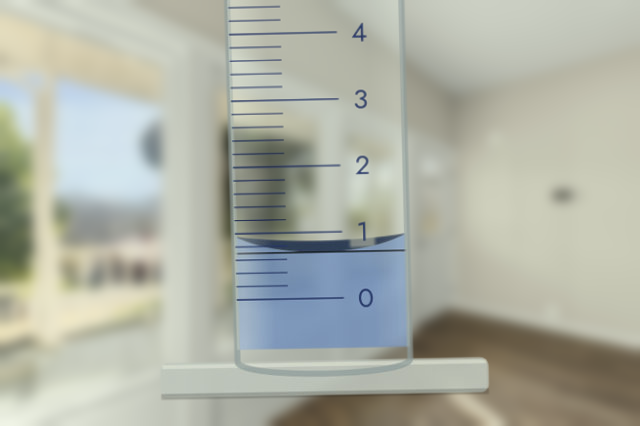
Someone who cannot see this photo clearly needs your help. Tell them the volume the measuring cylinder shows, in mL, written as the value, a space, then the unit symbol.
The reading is 0.7 mL
